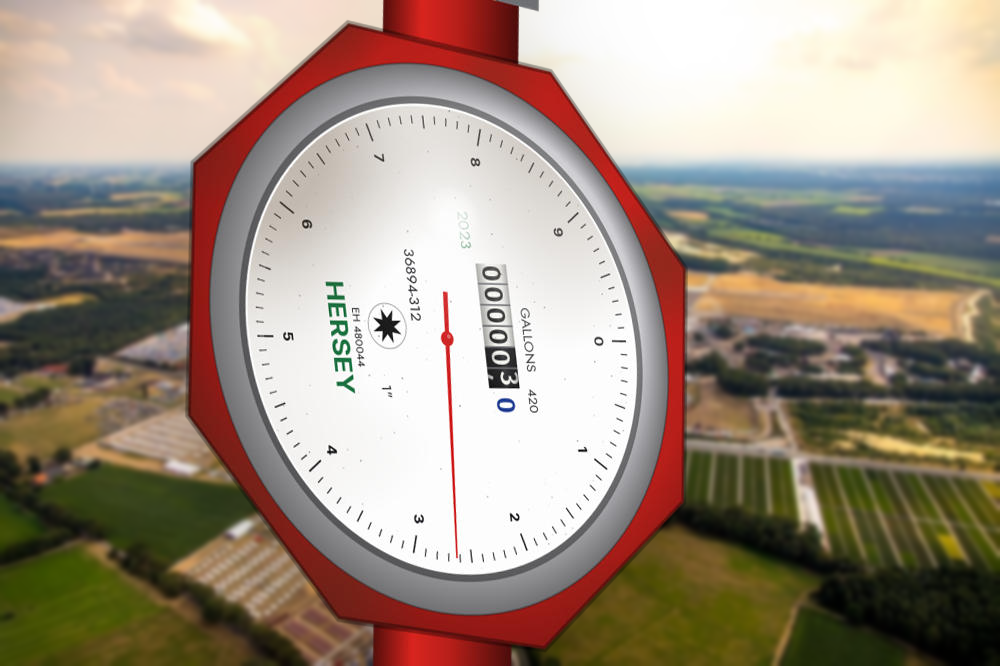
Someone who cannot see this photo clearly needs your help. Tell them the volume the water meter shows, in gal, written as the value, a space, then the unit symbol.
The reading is 32.6 gal
